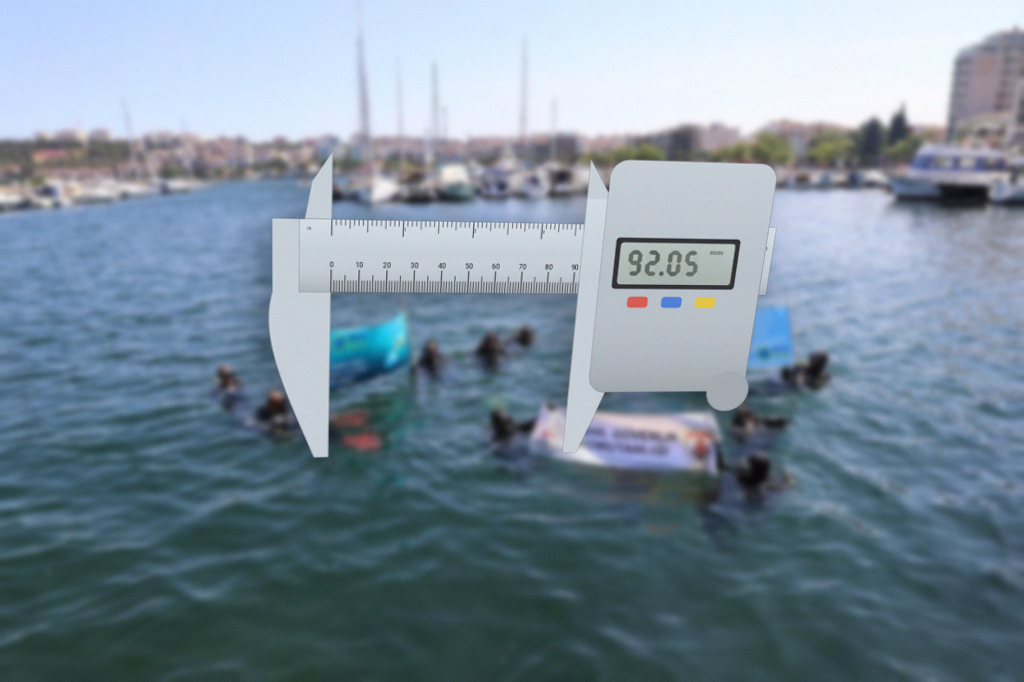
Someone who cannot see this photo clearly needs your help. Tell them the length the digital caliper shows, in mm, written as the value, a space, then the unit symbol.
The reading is 92.05 mm
